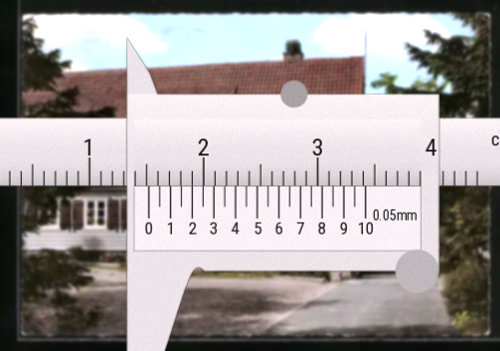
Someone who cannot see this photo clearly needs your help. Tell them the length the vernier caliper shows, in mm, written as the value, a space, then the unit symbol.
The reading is 15.2 mm
